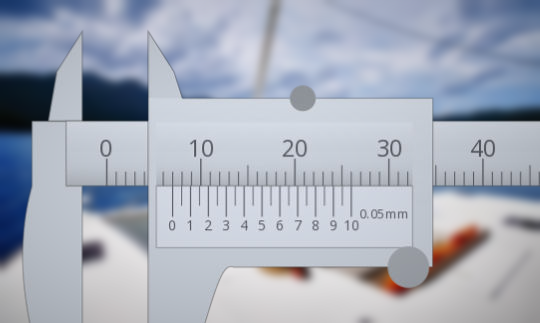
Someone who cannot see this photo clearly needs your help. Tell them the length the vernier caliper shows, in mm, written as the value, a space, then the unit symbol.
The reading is 7.0 mm
